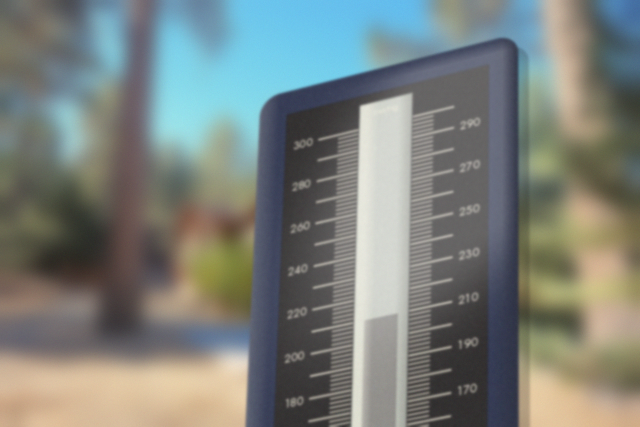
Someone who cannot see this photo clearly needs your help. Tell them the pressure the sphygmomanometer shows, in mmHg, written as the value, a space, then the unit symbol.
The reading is 210 mmHg
